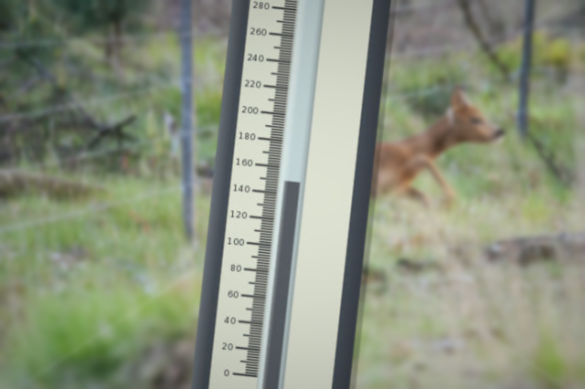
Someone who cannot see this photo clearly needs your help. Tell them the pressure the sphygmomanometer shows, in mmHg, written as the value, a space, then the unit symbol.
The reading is 150 mmHg
